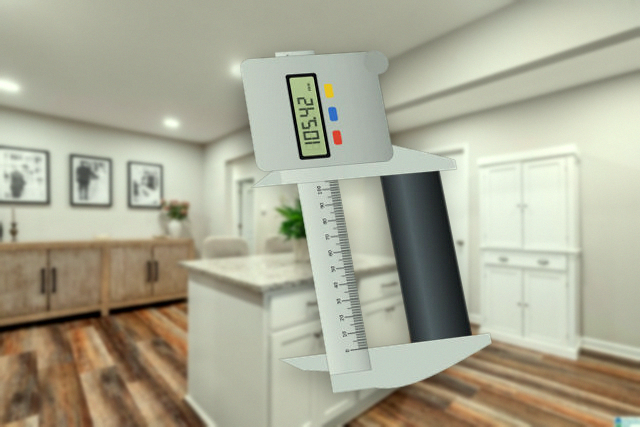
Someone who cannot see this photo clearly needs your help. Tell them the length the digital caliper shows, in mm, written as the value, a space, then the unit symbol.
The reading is 105.42 mm
